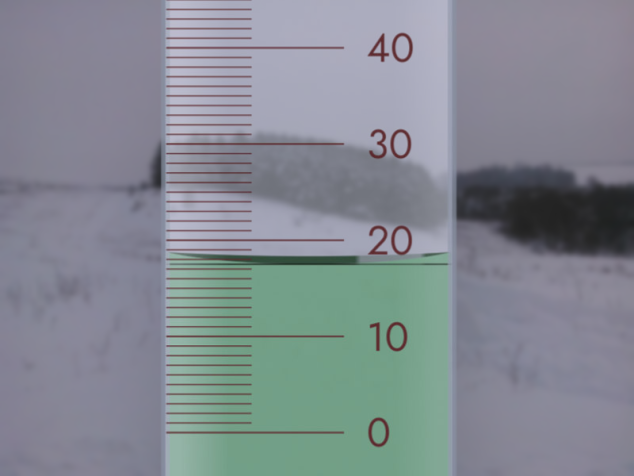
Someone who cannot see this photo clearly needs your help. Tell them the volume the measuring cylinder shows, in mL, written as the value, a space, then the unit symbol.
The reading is 17.5 mL
